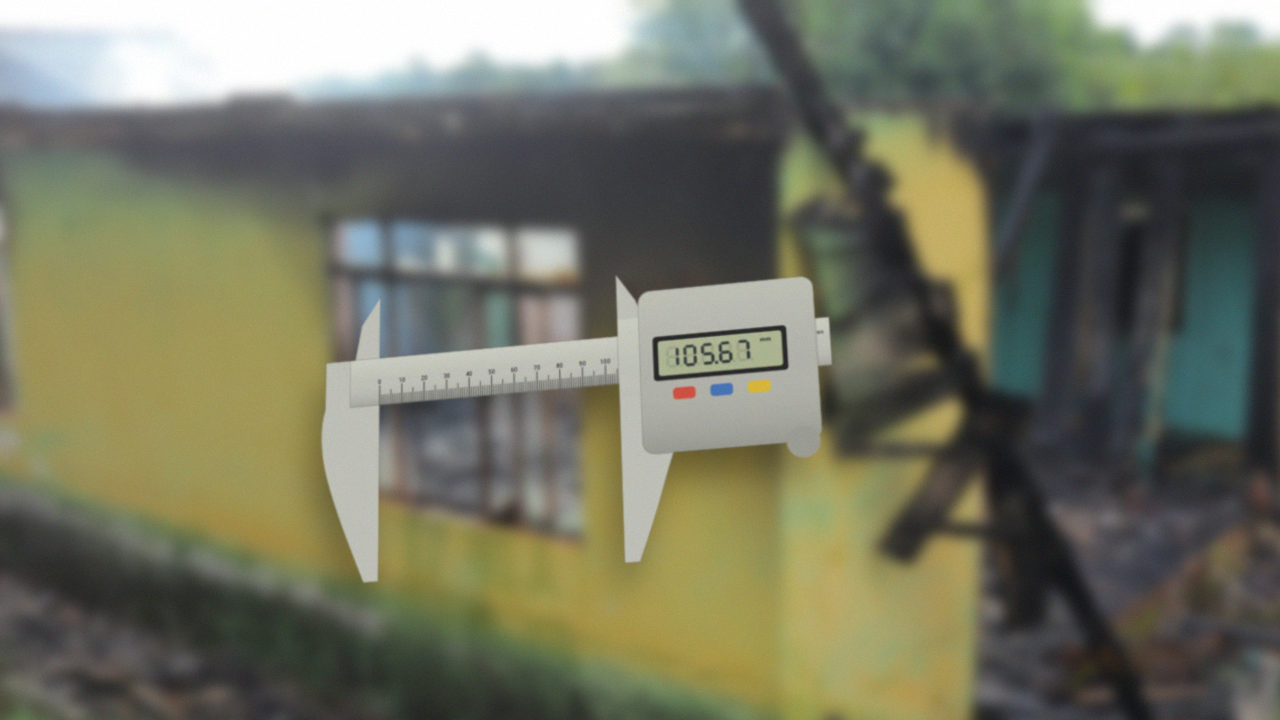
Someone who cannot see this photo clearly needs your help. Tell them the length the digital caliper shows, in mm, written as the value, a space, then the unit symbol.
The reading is 105.67 mm
